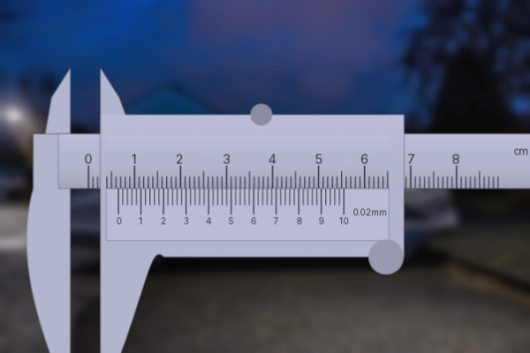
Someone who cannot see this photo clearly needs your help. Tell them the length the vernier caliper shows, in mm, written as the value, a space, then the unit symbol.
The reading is 6.5 mm
